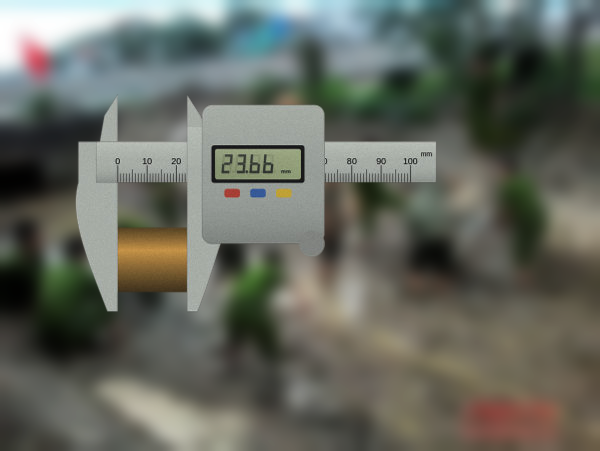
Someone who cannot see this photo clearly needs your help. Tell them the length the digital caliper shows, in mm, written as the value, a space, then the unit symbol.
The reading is 23.66 mm
